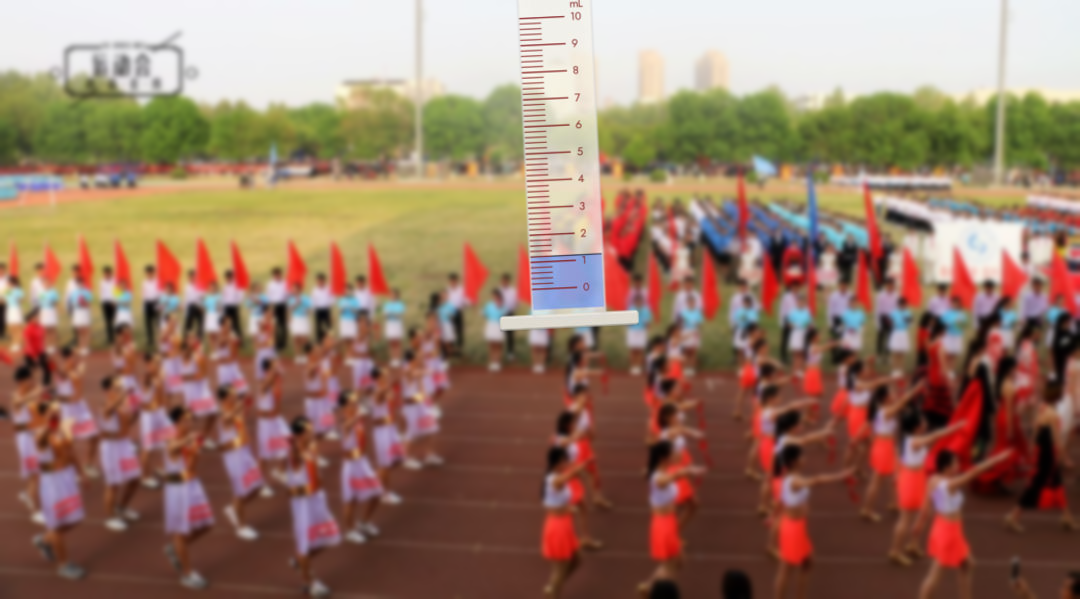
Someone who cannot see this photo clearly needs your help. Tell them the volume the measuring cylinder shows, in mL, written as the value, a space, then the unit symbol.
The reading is 1.2 mL
